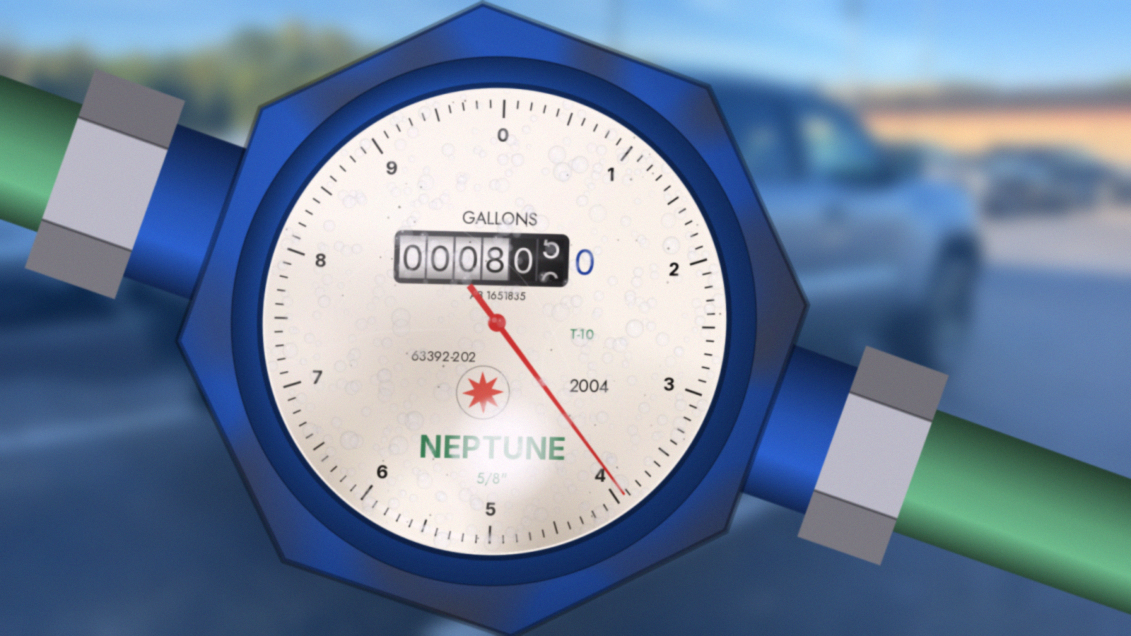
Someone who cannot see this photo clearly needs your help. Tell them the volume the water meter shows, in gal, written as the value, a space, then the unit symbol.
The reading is 8053.9 gal
